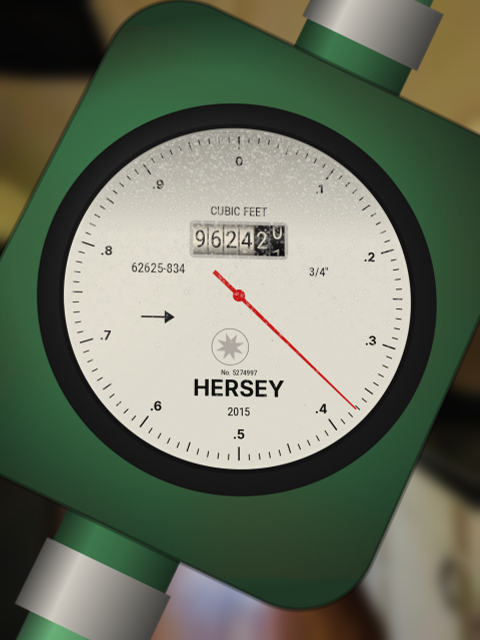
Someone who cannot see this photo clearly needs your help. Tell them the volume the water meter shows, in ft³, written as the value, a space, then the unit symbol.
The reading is 962420.37 ft³
